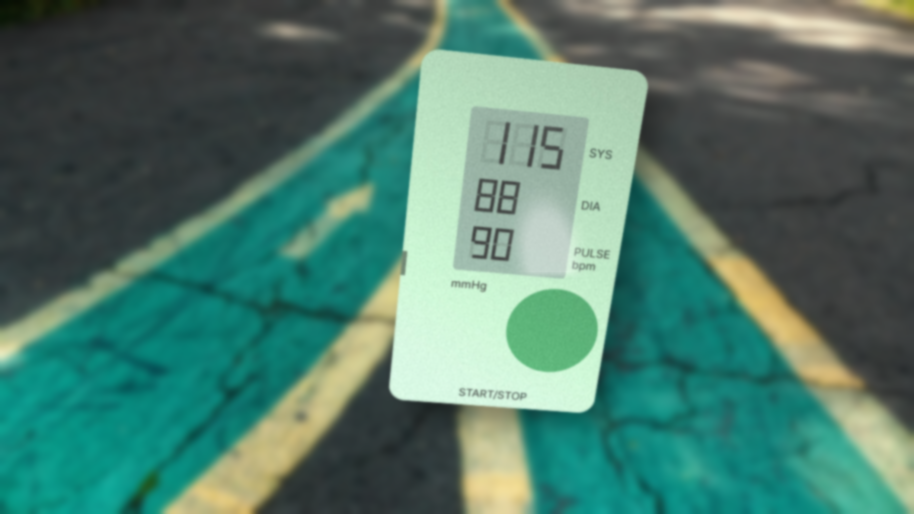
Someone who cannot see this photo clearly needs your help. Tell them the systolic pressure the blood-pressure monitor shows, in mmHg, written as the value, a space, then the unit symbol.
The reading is 115 mmHg
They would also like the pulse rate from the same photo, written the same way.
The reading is 90 bpm
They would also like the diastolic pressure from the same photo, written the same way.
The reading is 88 mmHg
